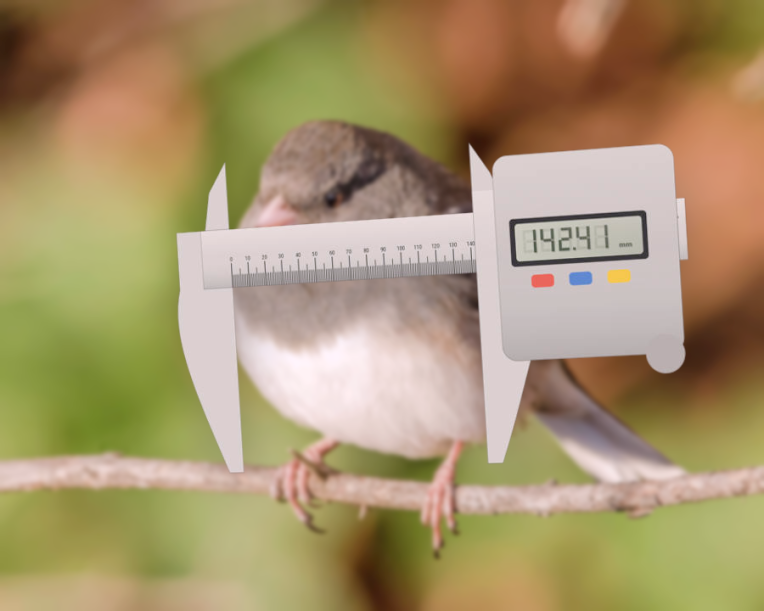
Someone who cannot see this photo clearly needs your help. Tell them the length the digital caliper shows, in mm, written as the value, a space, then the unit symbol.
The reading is 142.41 mm
